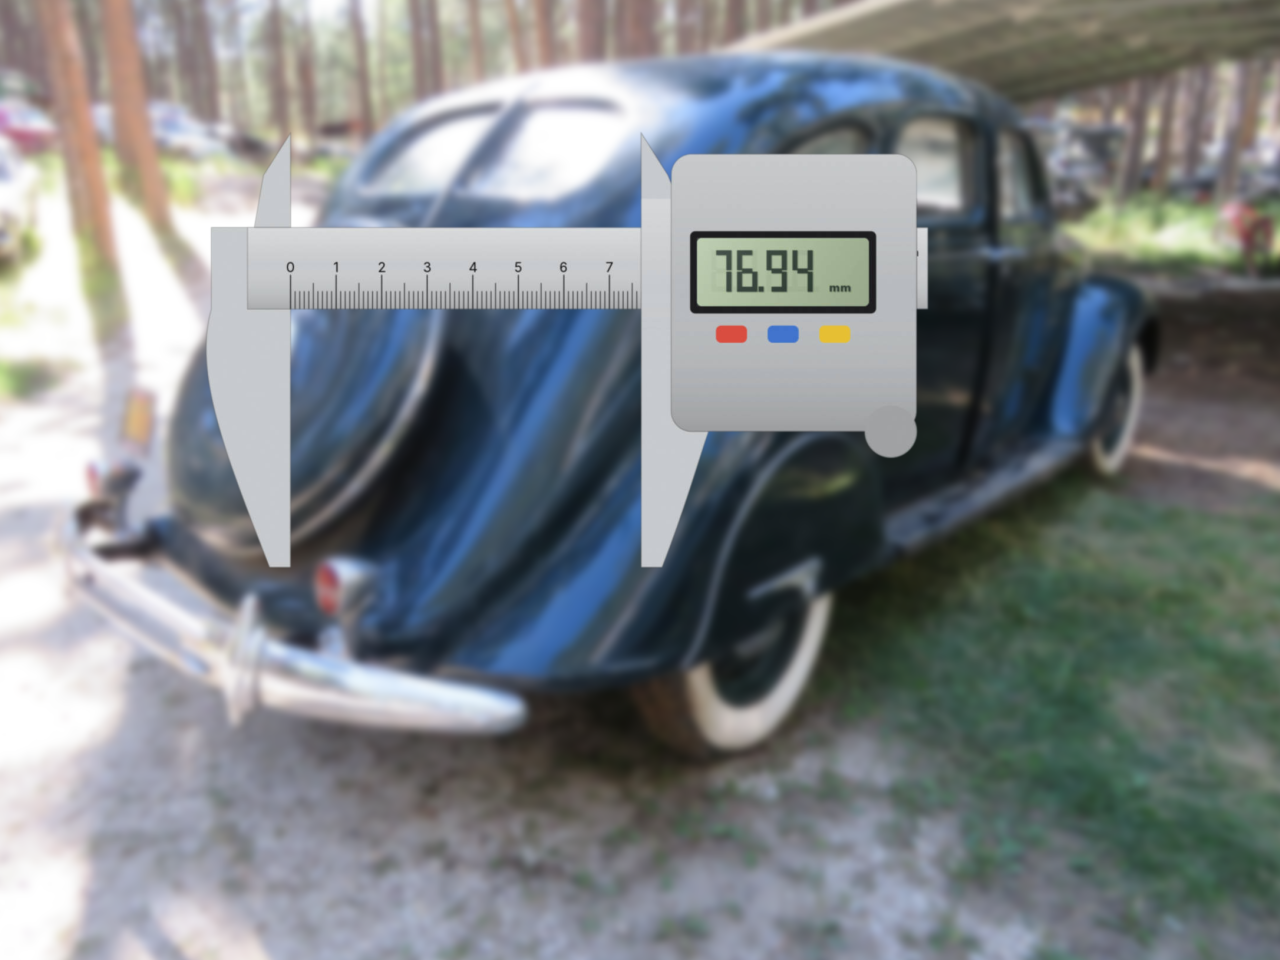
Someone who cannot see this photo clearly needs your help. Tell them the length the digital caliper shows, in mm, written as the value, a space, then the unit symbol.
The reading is 76.94 mm
